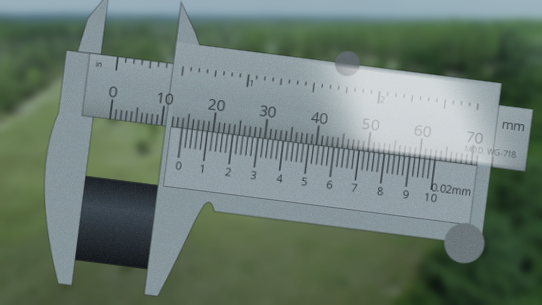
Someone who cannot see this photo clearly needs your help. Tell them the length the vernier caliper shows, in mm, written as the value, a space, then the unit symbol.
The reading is 14.0 mm
